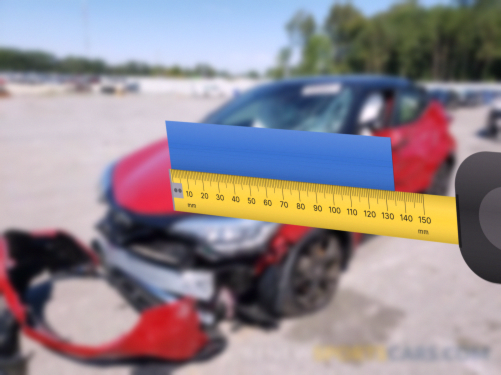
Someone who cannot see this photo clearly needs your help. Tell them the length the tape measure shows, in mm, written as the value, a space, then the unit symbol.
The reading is 135 mm
